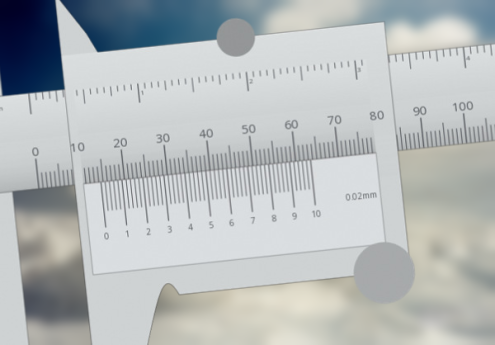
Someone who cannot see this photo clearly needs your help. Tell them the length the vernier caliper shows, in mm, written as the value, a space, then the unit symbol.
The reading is 14.5 mm
